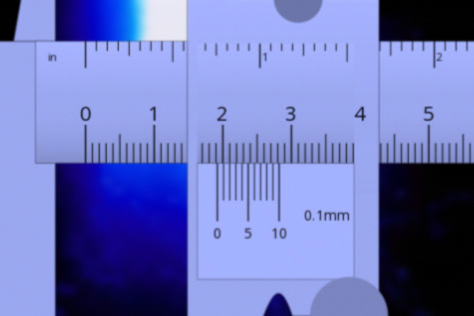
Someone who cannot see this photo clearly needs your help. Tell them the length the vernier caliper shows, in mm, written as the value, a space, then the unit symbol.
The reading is 19.2 mm
